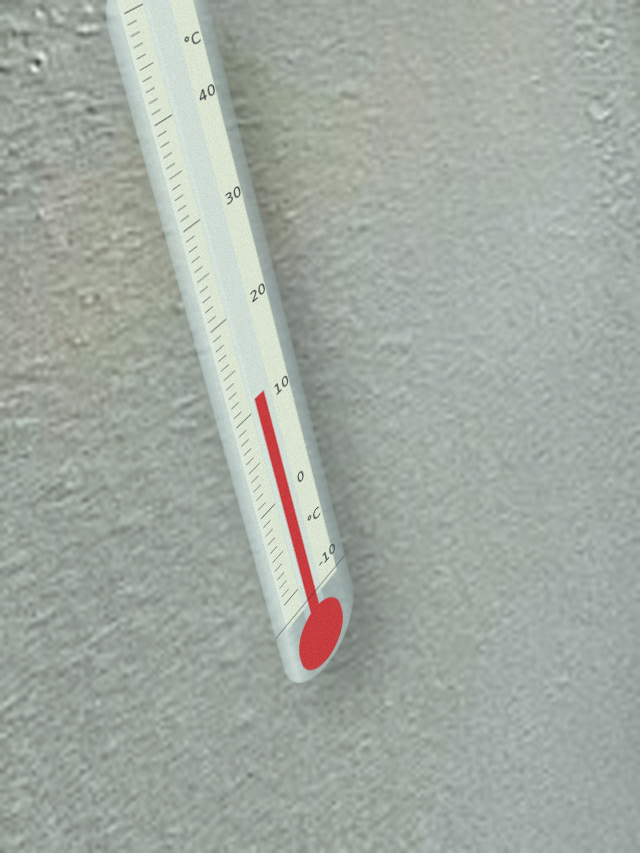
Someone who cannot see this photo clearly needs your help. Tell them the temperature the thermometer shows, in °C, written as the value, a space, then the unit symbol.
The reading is 11 °C
